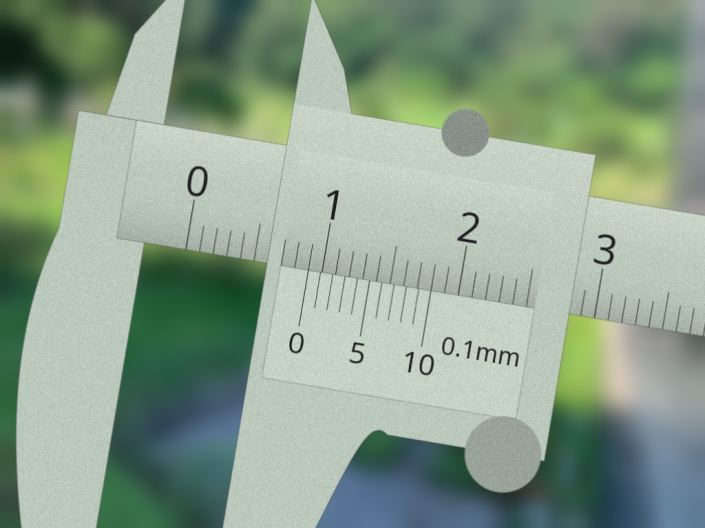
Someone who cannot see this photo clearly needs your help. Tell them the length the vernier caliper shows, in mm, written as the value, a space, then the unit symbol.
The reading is 9.0 mm
